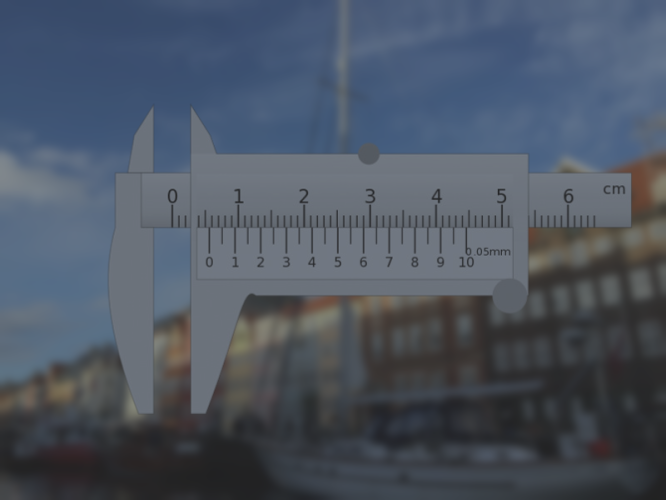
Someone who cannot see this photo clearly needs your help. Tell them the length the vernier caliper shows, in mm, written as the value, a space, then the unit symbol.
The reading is 5.6 mm
